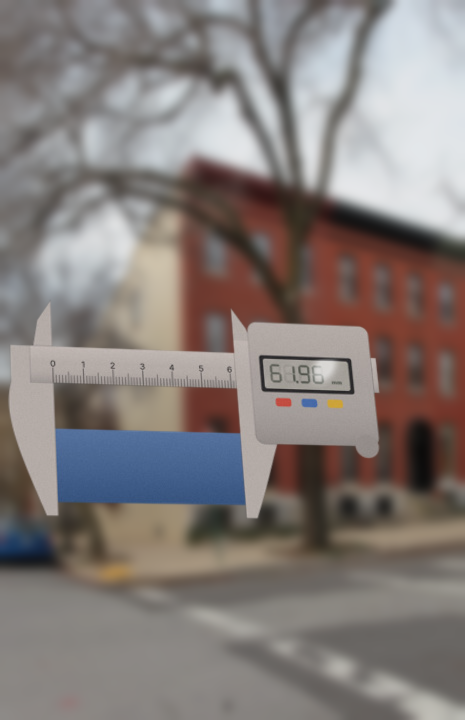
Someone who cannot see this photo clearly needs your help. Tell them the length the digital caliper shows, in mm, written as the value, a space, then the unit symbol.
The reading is 61.96 mm
